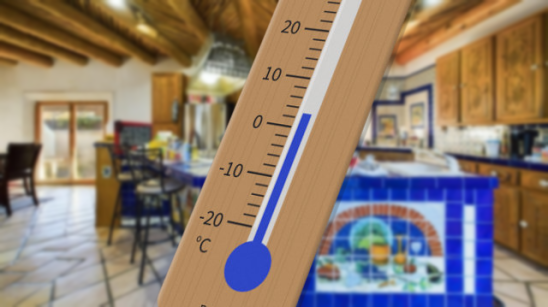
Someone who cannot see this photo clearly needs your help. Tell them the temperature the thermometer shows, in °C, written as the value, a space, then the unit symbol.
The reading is 3 °C
